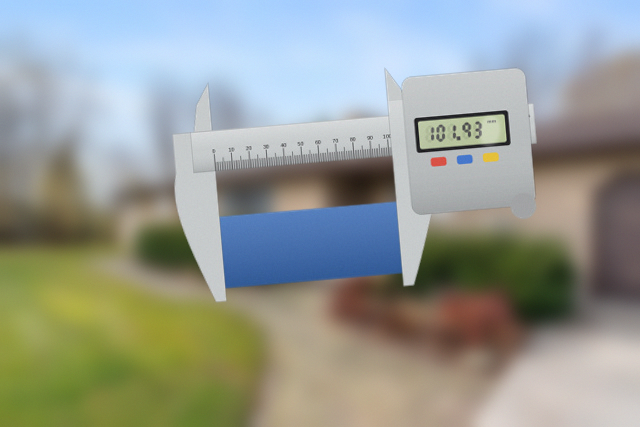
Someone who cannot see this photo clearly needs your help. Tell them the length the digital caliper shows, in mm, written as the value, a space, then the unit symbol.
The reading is 101.93 mm
